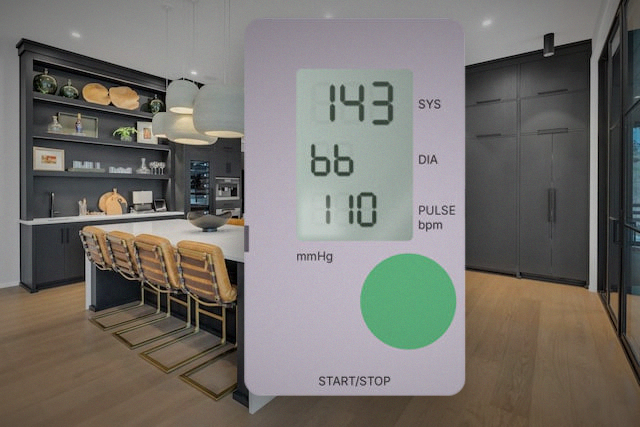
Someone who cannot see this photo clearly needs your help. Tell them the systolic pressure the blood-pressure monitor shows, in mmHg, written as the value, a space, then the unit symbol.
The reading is 143 mmHg
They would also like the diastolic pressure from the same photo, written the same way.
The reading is 66 mmHg
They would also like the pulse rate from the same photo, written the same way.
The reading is 110 bpm
